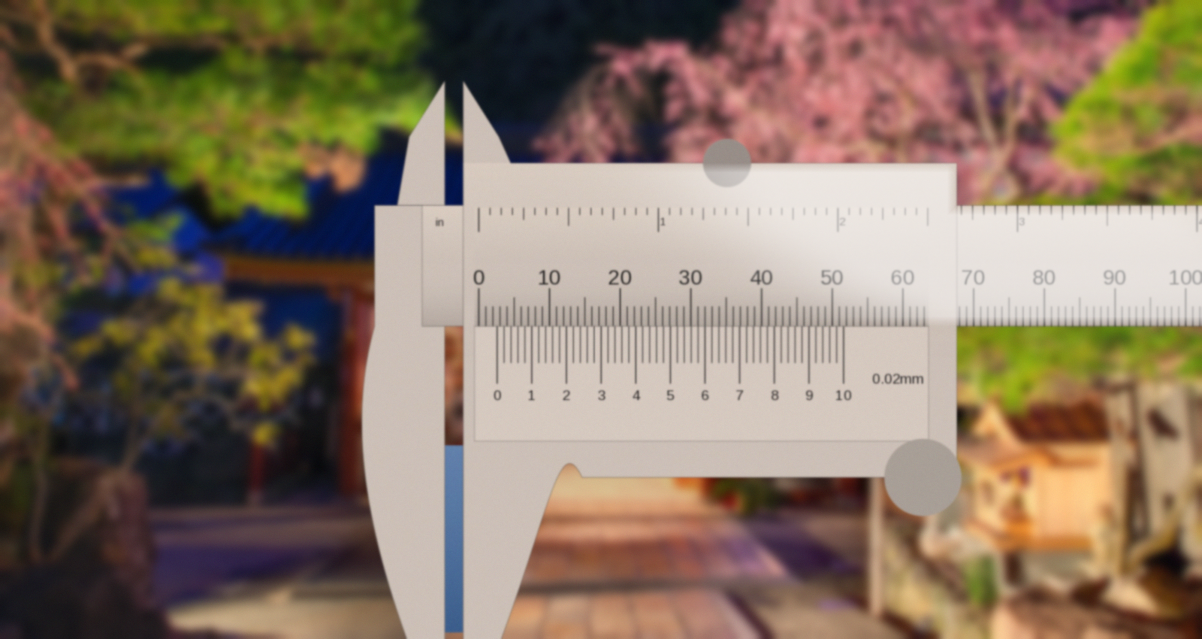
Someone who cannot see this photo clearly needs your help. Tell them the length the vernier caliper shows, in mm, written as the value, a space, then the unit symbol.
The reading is 2.6 mm
